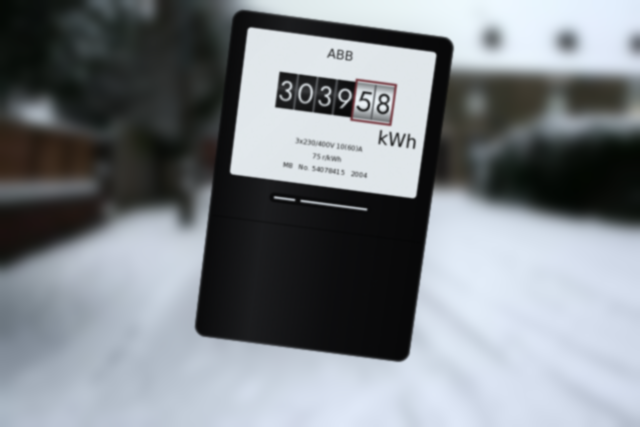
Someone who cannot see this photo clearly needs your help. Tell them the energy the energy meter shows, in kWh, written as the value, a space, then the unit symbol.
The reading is 3039.58 kWh
